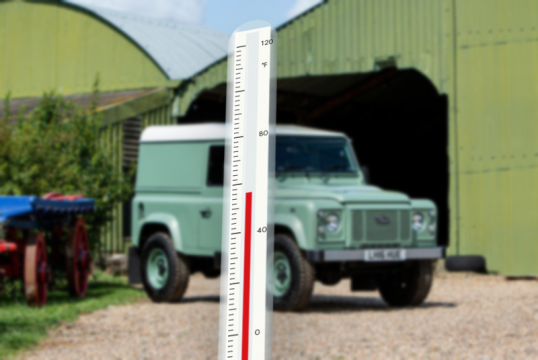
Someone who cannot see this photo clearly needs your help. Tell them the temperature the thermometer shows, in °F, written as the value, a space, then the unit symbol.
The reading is 56 °F
